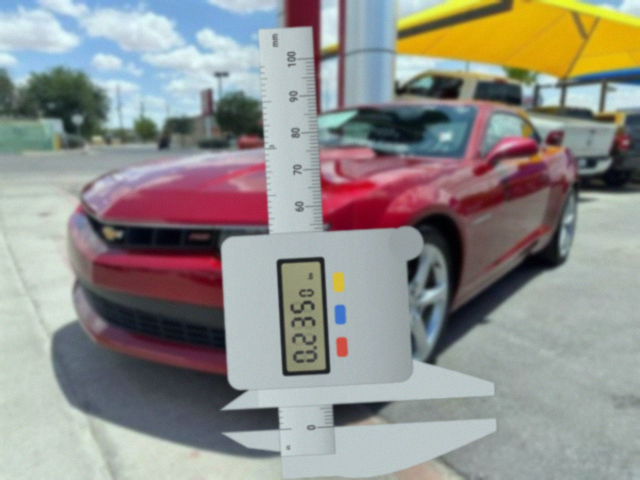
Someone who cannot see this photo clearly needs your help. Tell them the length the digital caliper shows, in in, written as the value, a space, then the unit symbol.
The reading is 0.2350 in
